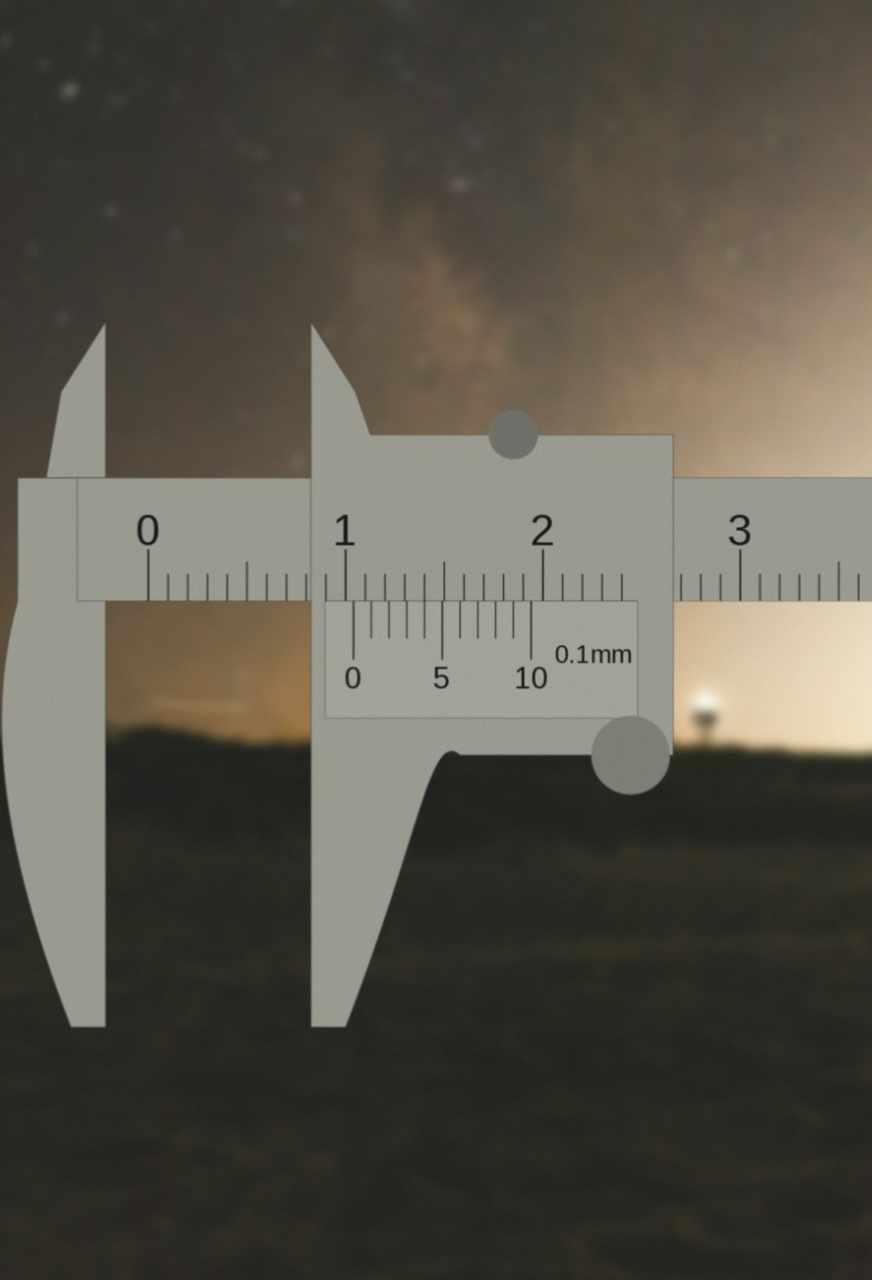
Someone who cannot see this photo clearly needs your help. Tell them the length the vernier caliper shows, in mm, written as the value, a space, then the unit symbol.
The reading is 10.4 mm
